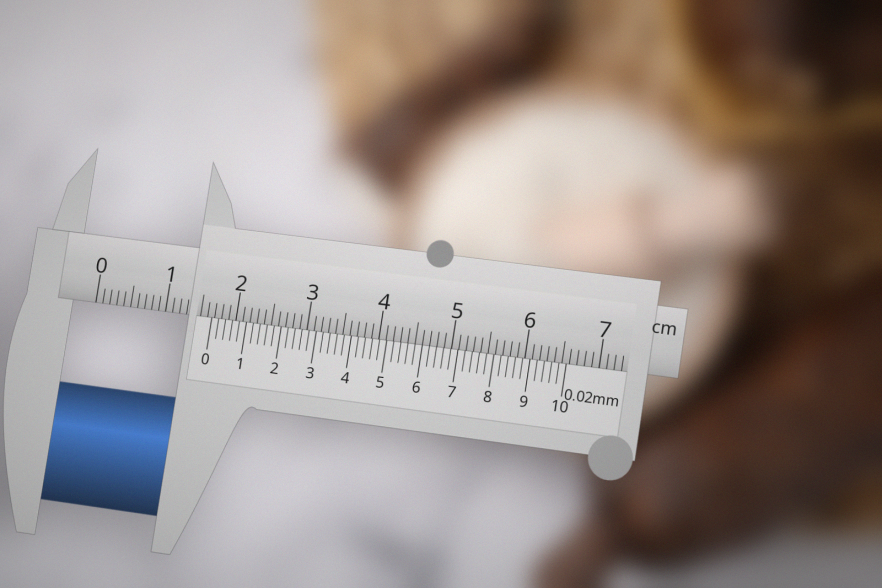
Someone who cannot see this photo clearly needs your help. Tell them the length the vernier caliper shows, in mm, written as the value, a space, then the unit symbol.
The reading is 16.6 mm
